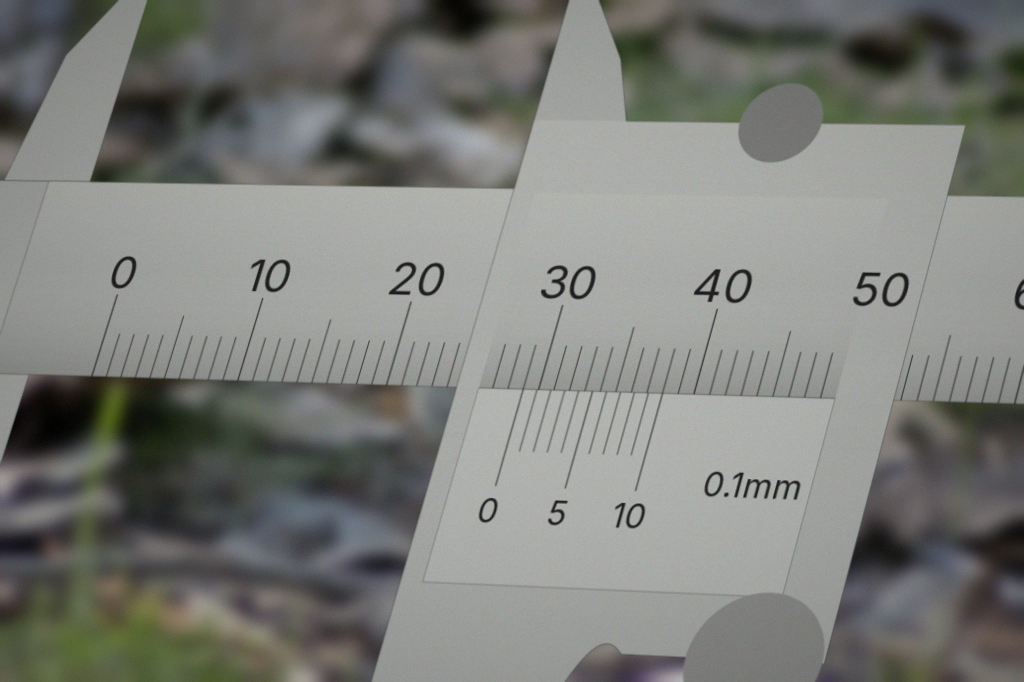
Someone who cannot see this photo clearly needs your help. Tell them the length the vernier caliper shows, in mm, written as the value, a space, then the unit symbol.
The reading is 29.0 mm
